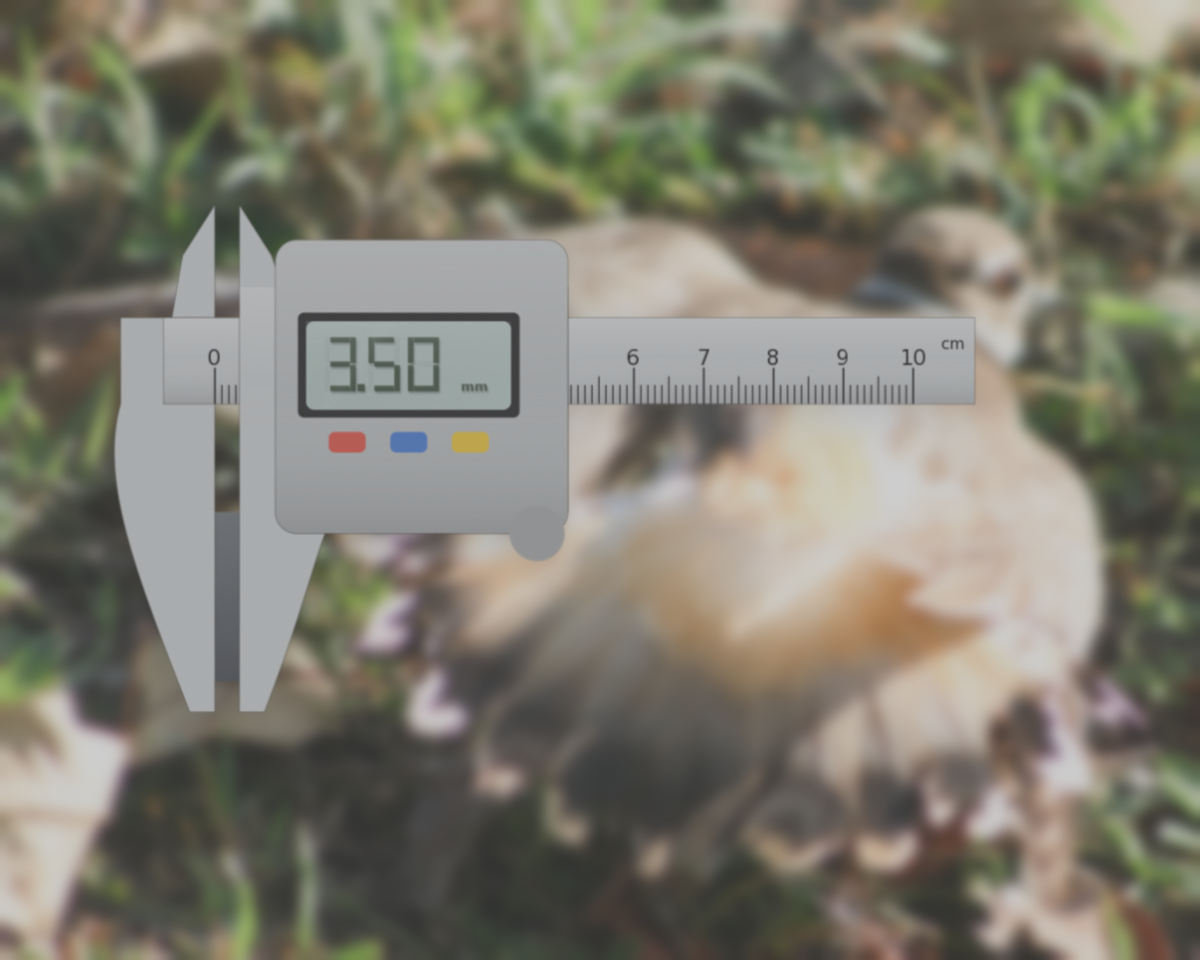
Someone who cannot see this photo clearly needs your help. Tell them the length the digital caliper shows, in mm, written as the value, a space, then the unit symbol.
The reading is 3.50 mm
